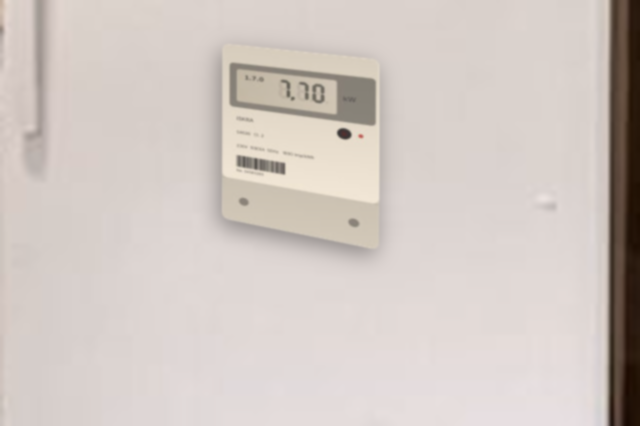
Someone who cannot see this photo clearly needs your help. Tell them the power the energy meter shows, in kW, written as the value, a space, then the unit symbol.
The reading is 7.70 kW
